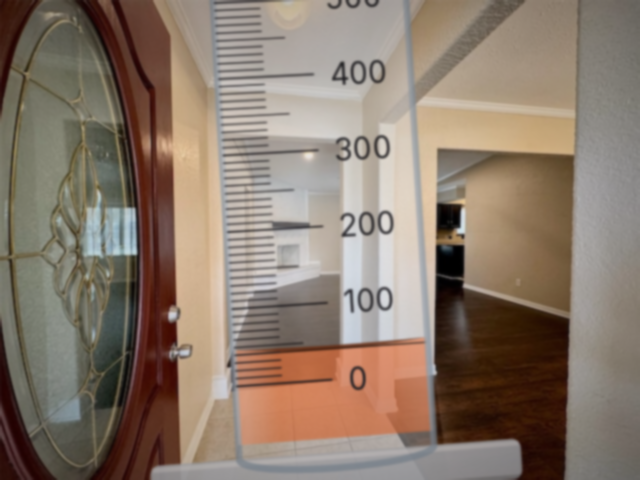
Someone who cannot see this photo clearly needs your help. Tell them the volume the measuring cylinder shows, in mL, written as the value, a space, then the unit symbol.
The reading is 40 mL
